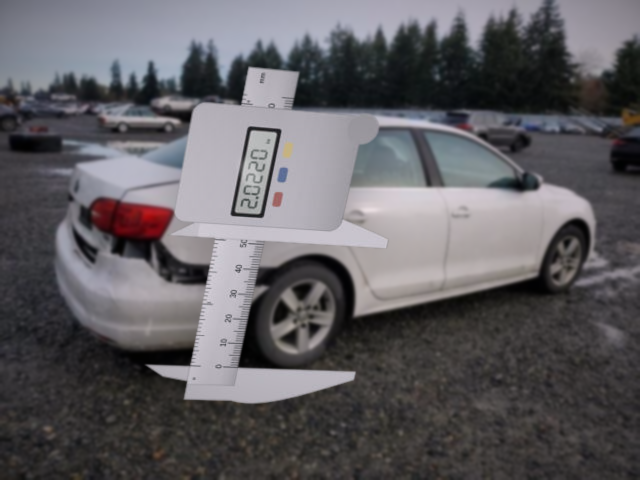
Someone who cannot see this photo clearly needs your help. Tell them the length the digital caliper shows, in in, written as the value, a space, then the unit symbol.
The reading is 2.0220 in
